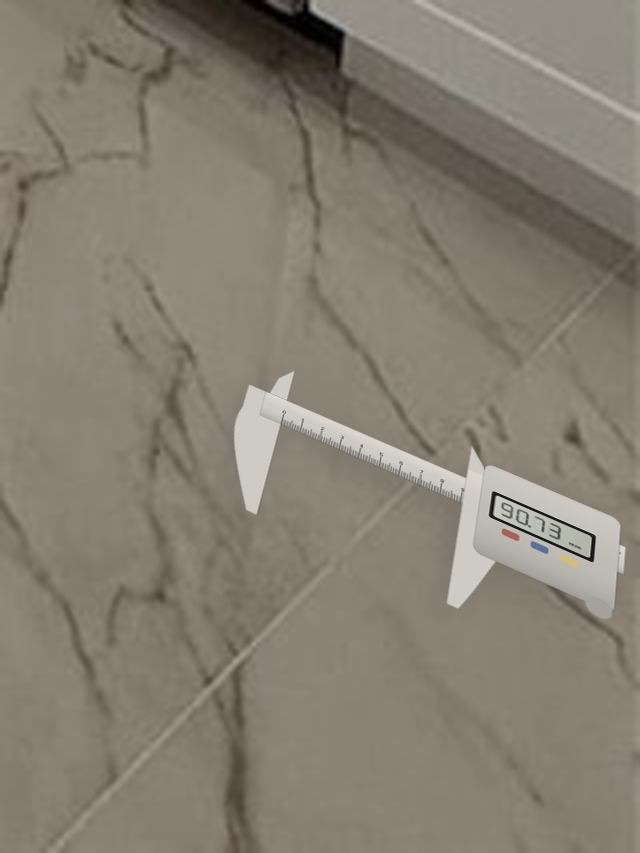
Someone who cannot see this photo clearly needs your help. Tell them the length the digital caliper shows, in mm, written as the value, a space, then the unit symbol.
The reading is 90.73 mm
